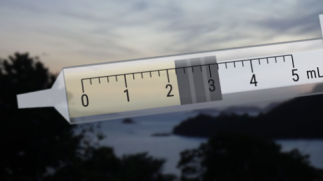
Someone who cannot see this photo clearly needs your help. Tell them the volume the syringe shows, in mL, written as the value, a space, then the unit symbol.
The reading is 2.2 mL
